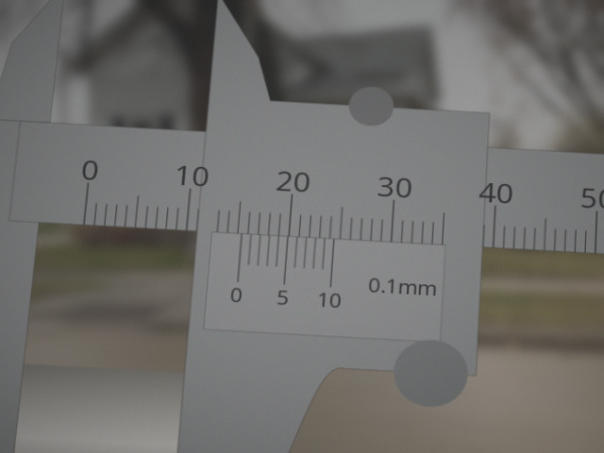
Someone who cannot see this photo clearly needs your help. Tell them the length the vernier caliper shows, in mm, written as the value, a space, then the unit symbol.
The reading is 15.4 mm
